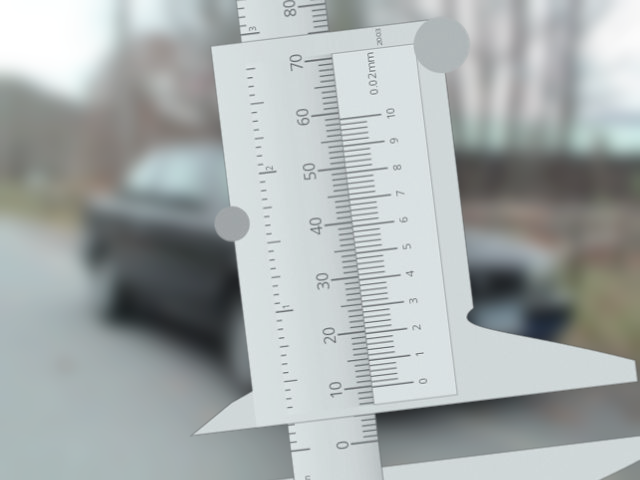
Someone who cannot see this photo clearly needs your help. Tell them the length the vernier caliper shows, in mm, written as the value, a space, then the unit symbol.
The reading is 9.8 mm
